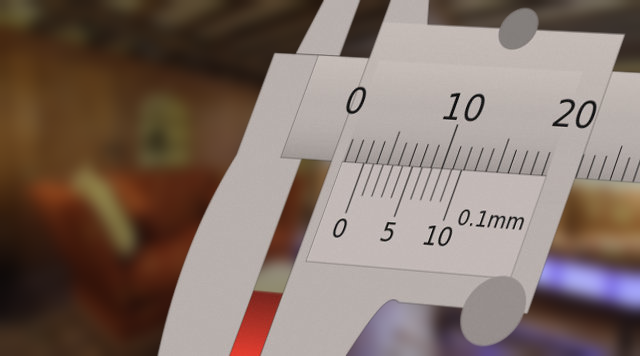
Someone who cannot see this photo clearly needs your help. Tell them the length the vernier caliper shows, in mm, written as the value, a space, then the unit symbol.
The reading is 2.8 mm
